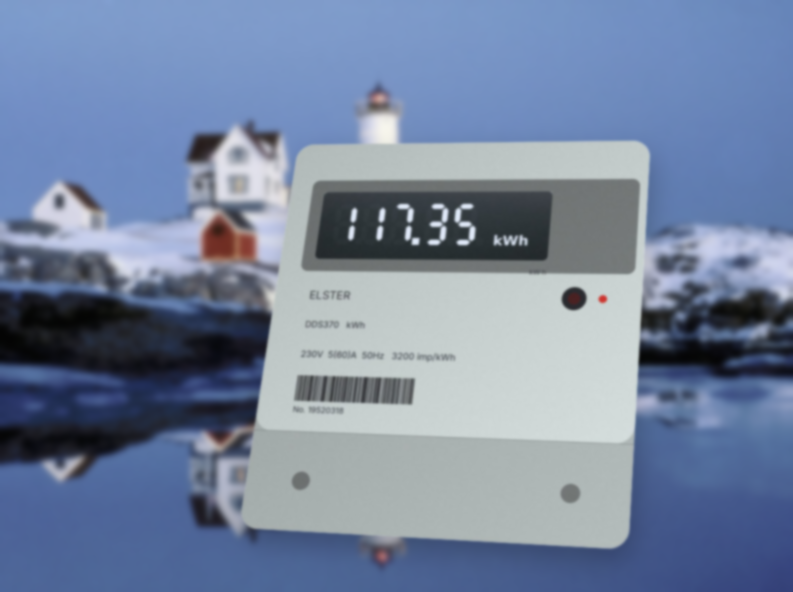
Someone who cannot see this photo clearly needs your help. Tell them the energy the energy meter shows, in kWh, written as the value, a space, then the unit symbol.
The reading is 117.35 kWh
